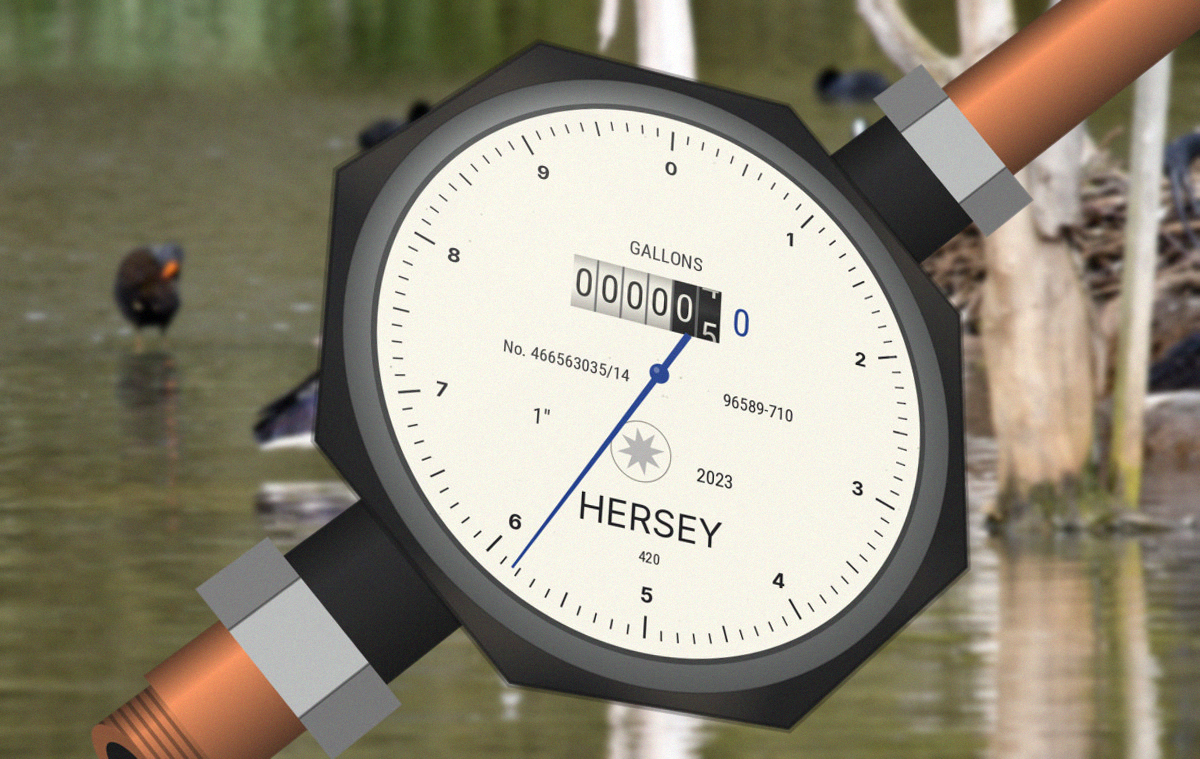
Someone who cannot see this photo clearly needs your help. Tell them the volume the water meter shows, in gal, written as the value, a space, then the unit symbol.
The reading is 45.8 gal
